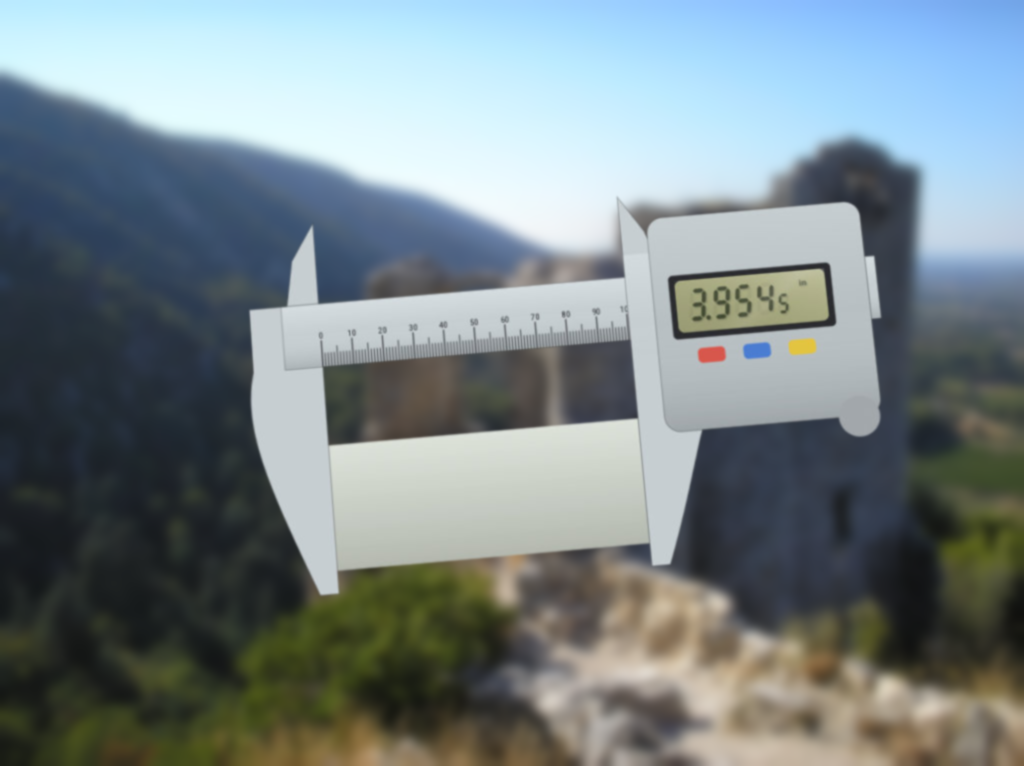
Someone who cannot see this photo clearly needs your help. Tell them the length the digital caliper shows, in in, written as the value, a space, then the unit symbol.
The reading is 3.9545 in
